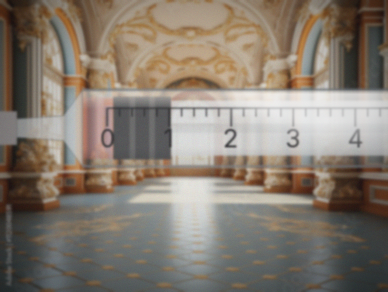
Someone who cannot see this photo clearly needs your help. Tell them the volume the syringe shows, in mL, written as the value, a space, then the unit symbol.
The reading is 0.1 mL
